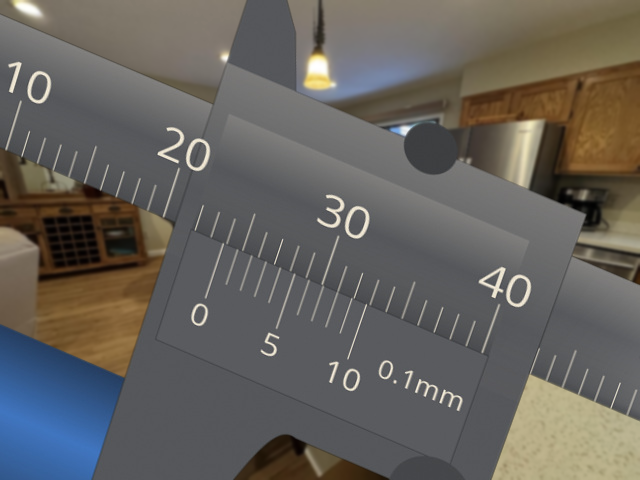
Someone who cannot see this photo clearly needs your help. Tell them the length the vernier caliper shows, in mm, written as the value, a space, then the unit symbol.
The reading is 23.8 mm
